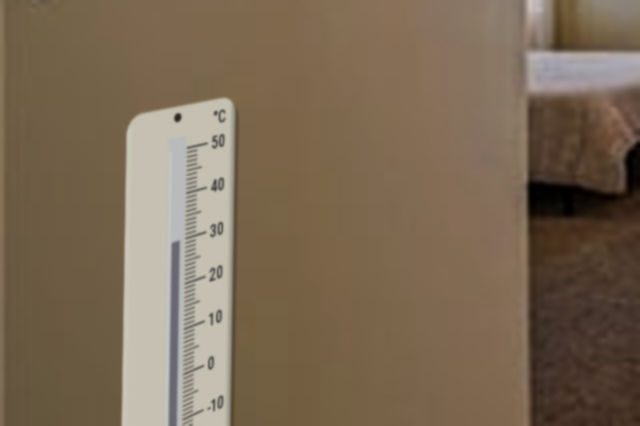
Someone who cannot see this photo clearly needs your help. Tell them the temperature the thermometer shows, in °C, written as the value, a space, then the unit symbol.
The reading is 30 °C
